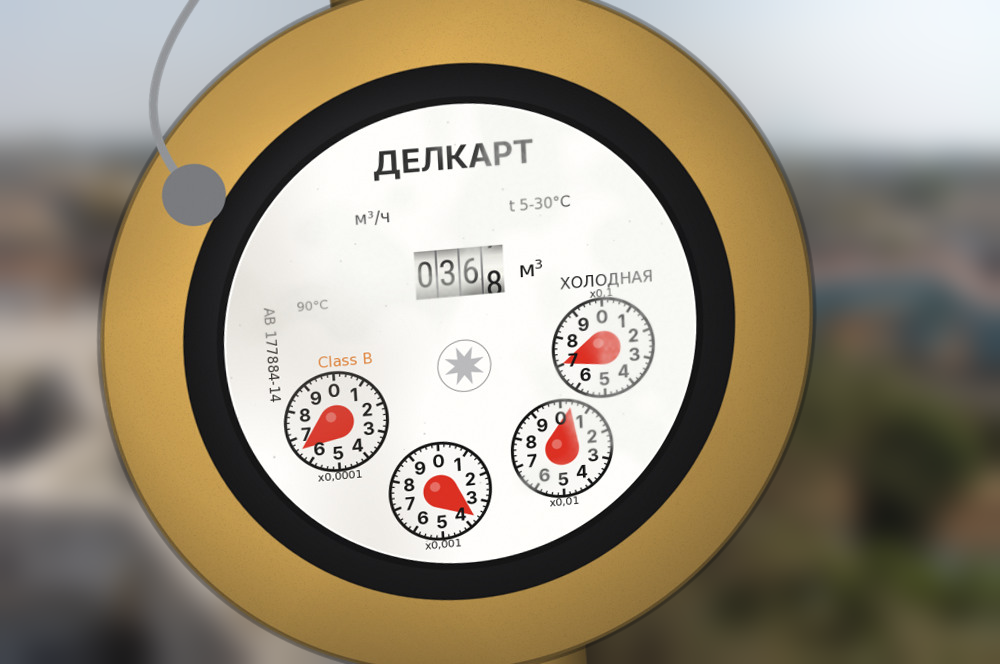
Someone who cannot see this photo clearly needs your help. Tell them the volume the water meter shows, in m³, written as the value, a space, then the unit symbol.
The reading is 367.7036 m³
